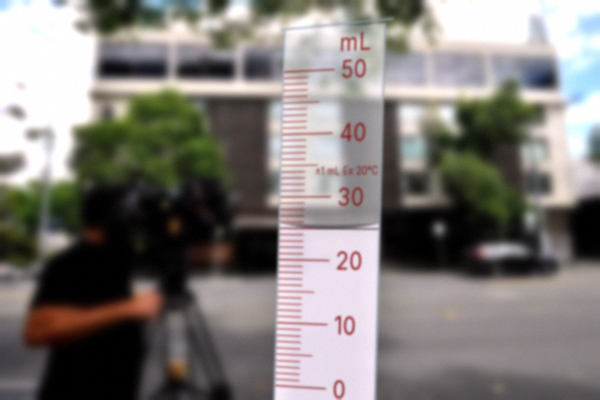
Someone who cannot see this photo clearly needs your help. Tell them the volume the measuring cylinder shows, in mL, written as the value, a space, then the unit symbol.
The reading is 25 mL
